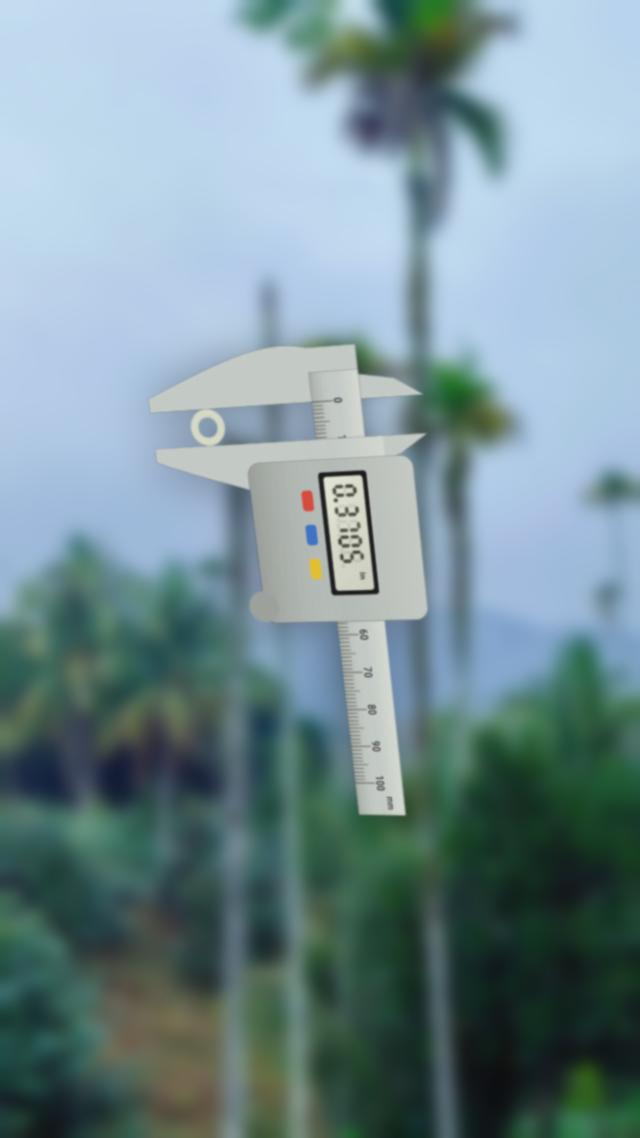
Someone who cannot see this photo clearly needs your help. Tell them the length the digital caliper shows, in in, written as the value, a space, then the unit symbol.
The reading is 0.3705 in
